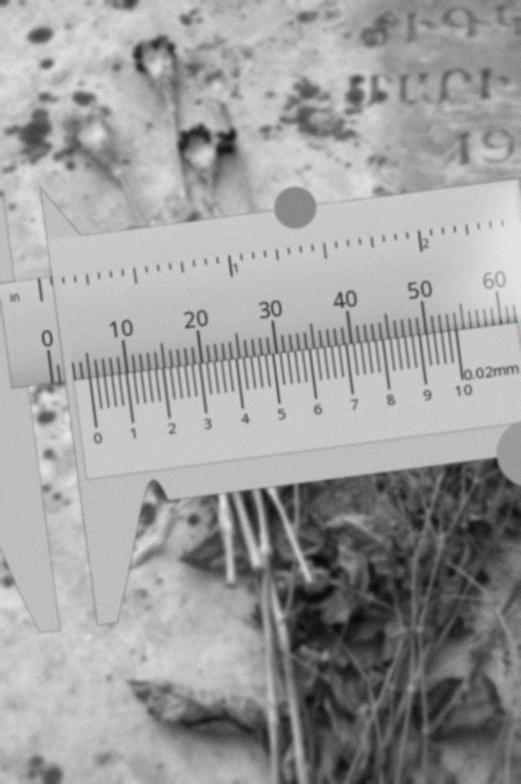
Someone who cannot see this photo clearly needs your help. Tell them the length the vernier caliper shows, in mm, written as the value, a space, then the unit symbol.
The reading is 5.0 mm
